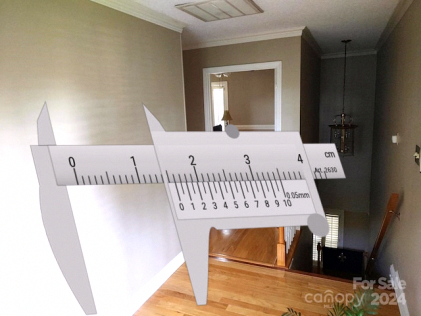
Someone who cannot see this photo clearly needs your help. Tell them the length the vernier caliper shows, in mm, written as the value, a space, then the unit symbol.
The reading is 16.0 mm
